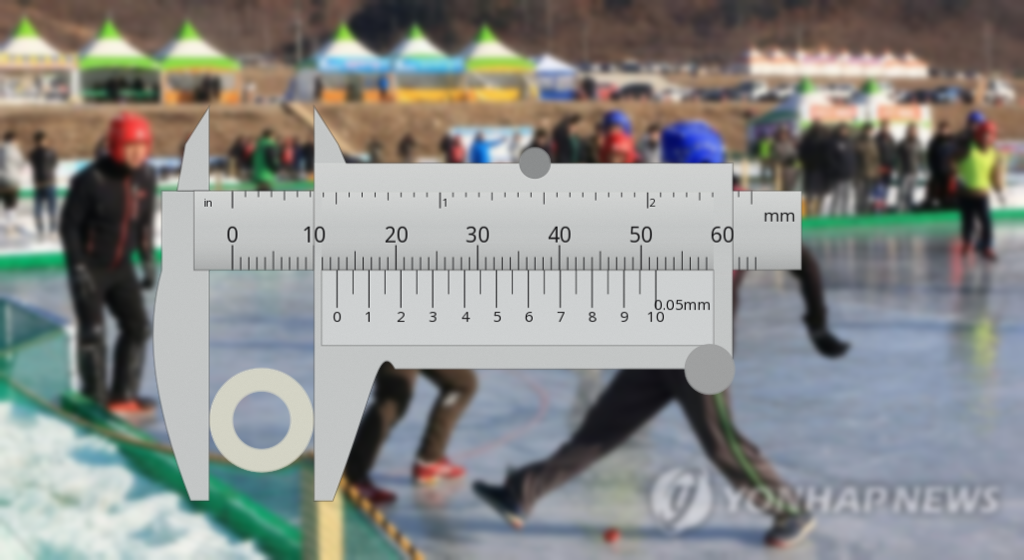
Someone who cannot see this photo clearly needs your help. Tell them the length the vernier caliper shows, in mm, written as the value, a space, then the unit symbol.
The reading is 12.8 mm
